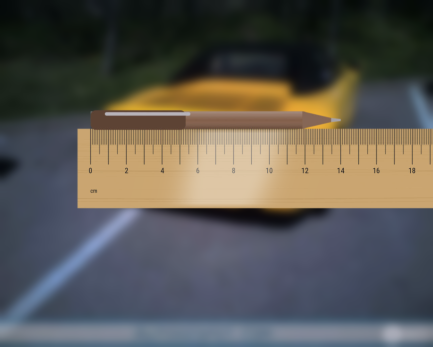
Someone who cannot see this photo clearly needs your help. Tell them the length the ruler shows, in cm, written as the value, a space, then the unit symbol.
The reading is 14 cm
